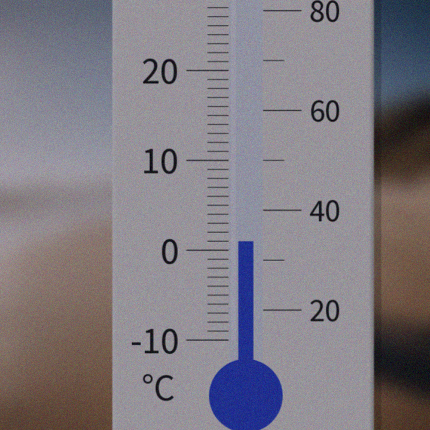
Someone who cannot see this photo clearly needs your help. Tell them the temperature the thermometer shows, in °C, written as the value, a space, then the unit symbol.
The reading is 1 °C
